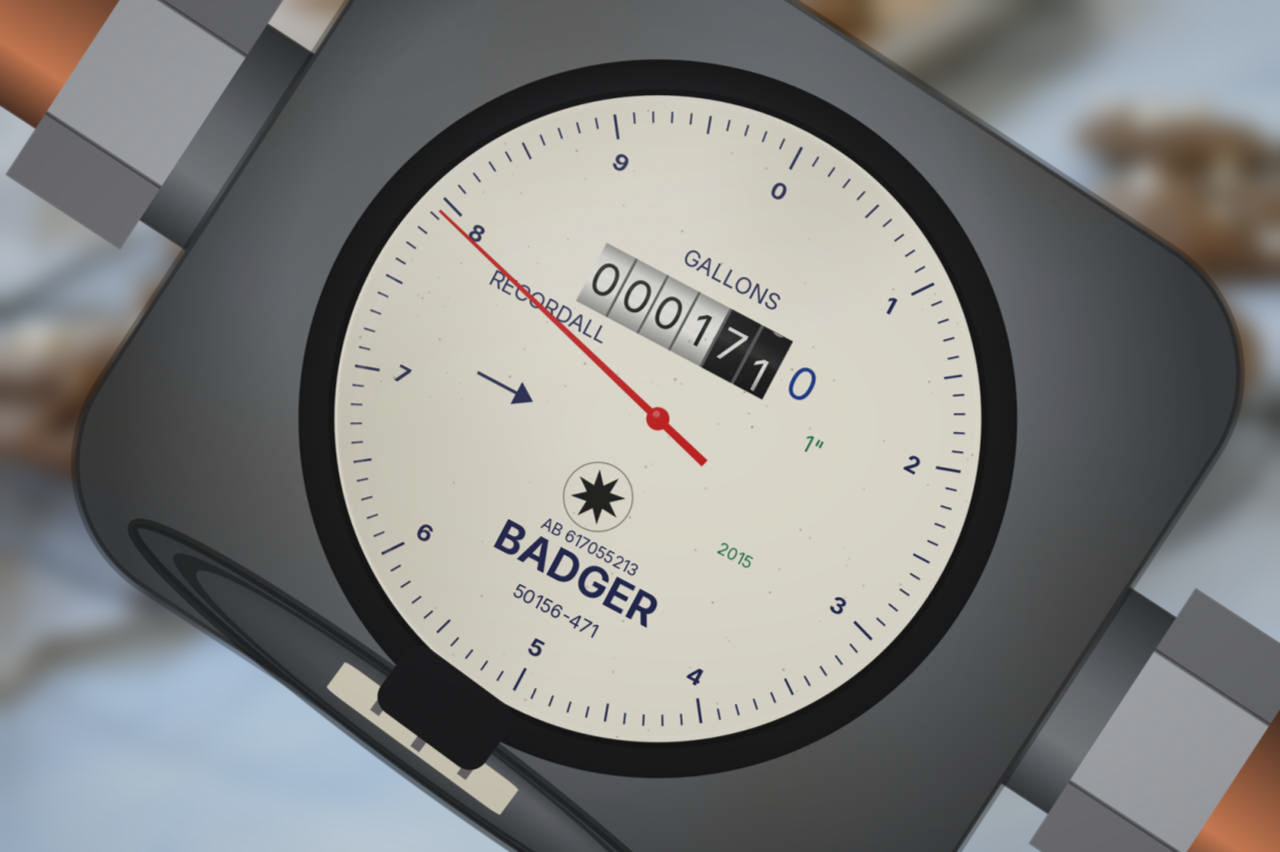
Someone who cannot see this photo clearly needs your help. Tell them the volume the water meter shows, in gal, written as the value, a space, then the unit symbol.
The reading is 1707.9 gal
